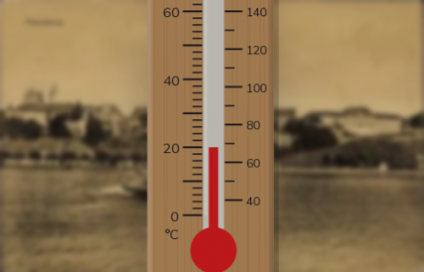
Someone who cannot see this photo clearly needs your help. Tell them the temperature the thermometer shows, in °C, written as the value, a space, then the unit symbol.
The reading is 20 °C
